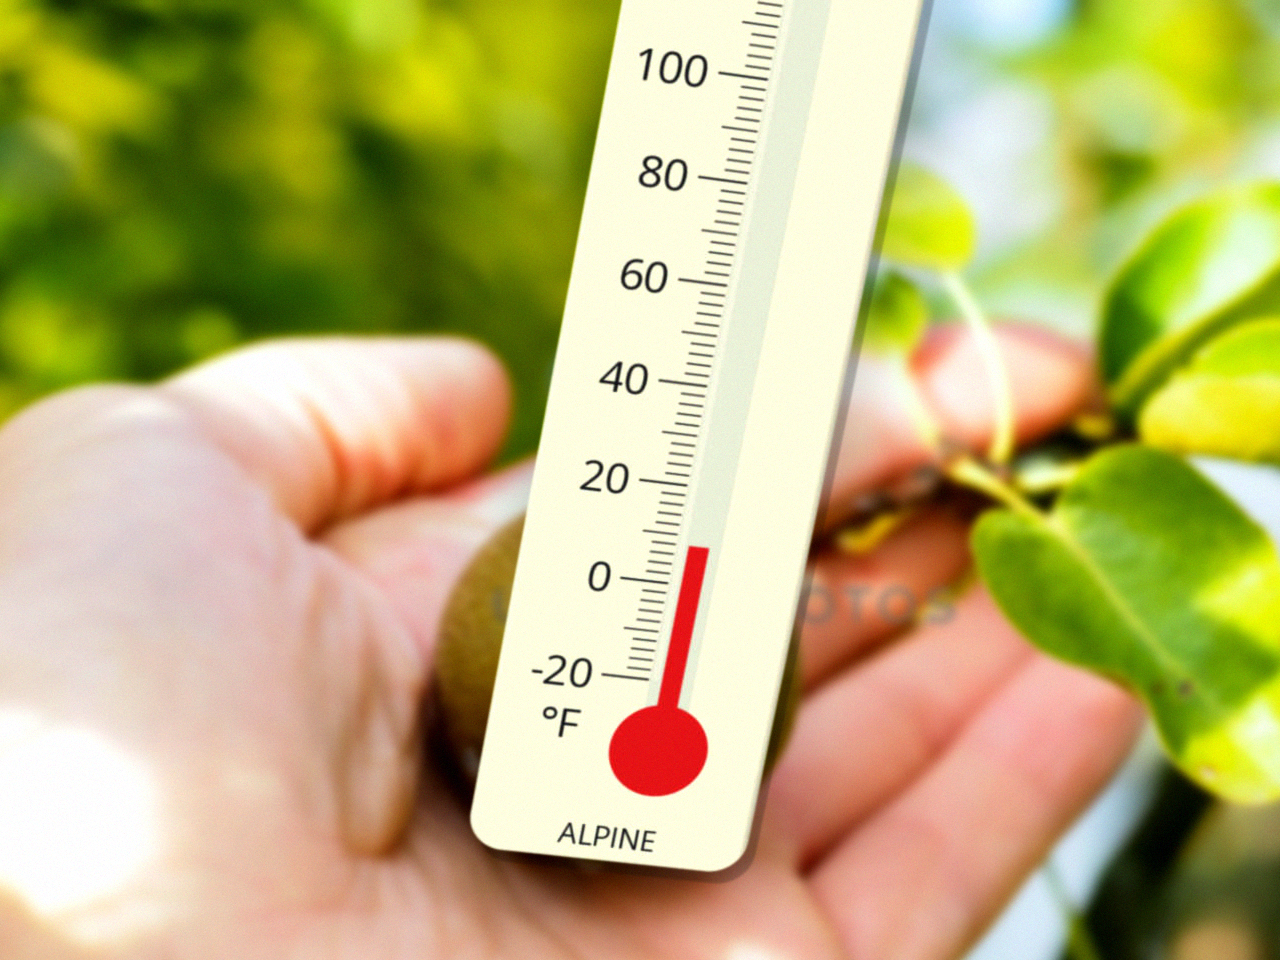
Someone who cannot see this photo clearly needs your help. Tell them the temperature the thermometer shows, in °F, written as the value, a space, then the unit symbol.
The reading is 8 °F
